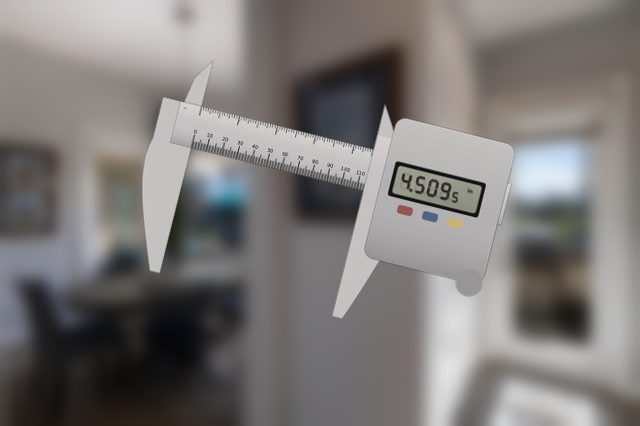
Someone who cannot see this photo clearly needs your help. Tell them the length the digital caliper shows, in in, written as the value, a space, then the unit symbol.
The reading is 4.5095 in
